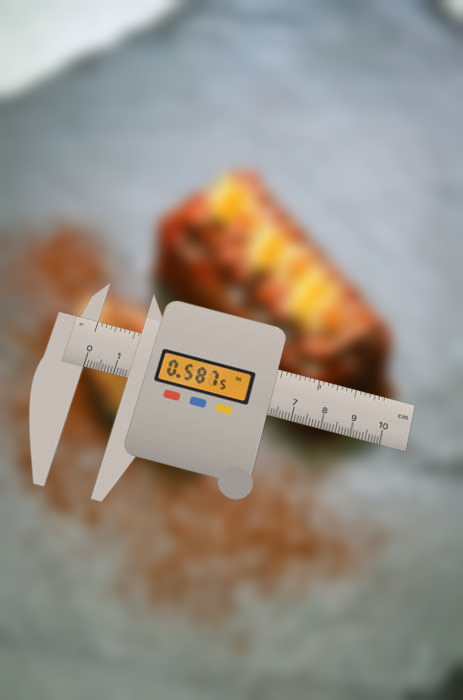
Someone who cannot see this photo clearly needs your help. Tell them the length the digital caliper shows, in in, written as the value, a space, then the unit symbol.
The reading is 0.5875 in
